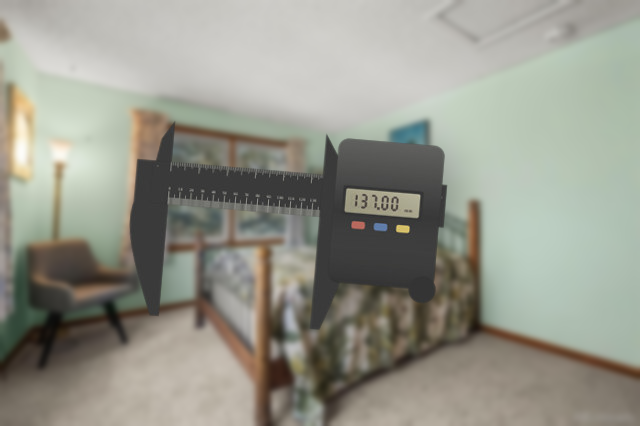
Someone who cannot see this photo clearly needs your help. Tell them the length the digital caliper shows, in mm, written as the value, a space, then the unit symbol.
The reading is 137.00 mm
